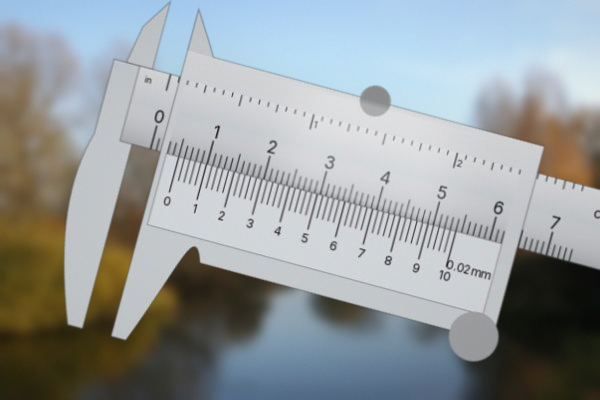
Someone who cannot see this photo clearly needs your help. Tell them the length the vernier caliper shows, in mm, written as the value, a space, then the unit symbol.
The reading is 5.0 mm
